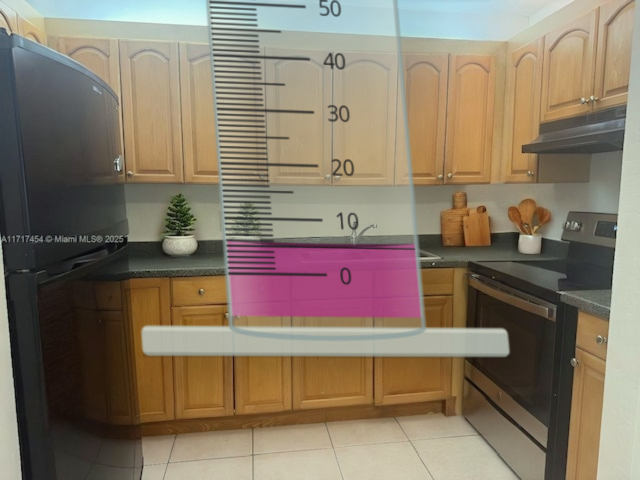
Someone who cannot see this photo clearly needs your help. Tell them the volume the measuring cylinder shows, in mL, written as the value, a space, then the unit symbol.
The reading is 5 mL
